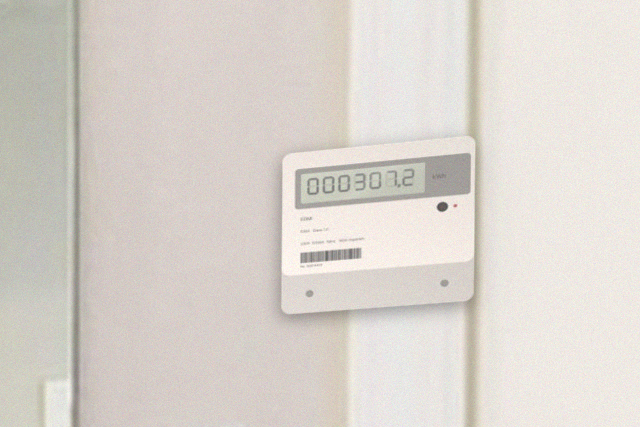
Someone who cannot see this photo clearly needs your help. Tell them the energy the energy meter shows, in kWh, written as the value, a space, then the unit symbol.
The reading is 307.2 kWh
